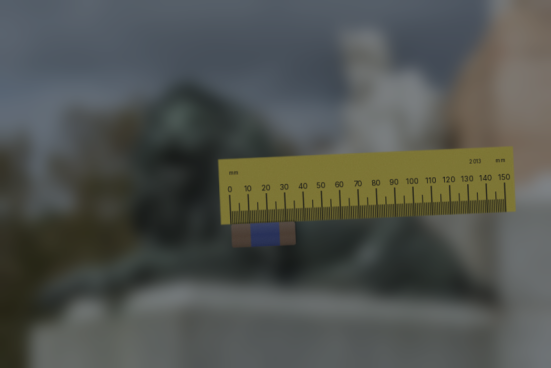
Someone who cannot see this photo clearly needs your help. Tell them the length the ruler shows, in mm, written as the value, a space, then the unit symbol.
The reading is 35 mm
